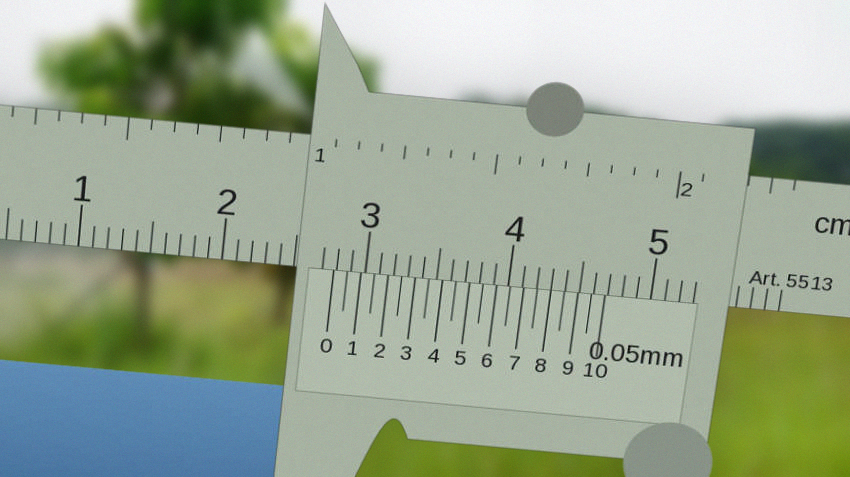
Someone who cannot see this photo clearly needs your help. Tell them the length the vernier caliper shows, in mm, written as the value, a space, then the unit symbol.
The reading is 27.8 mm
